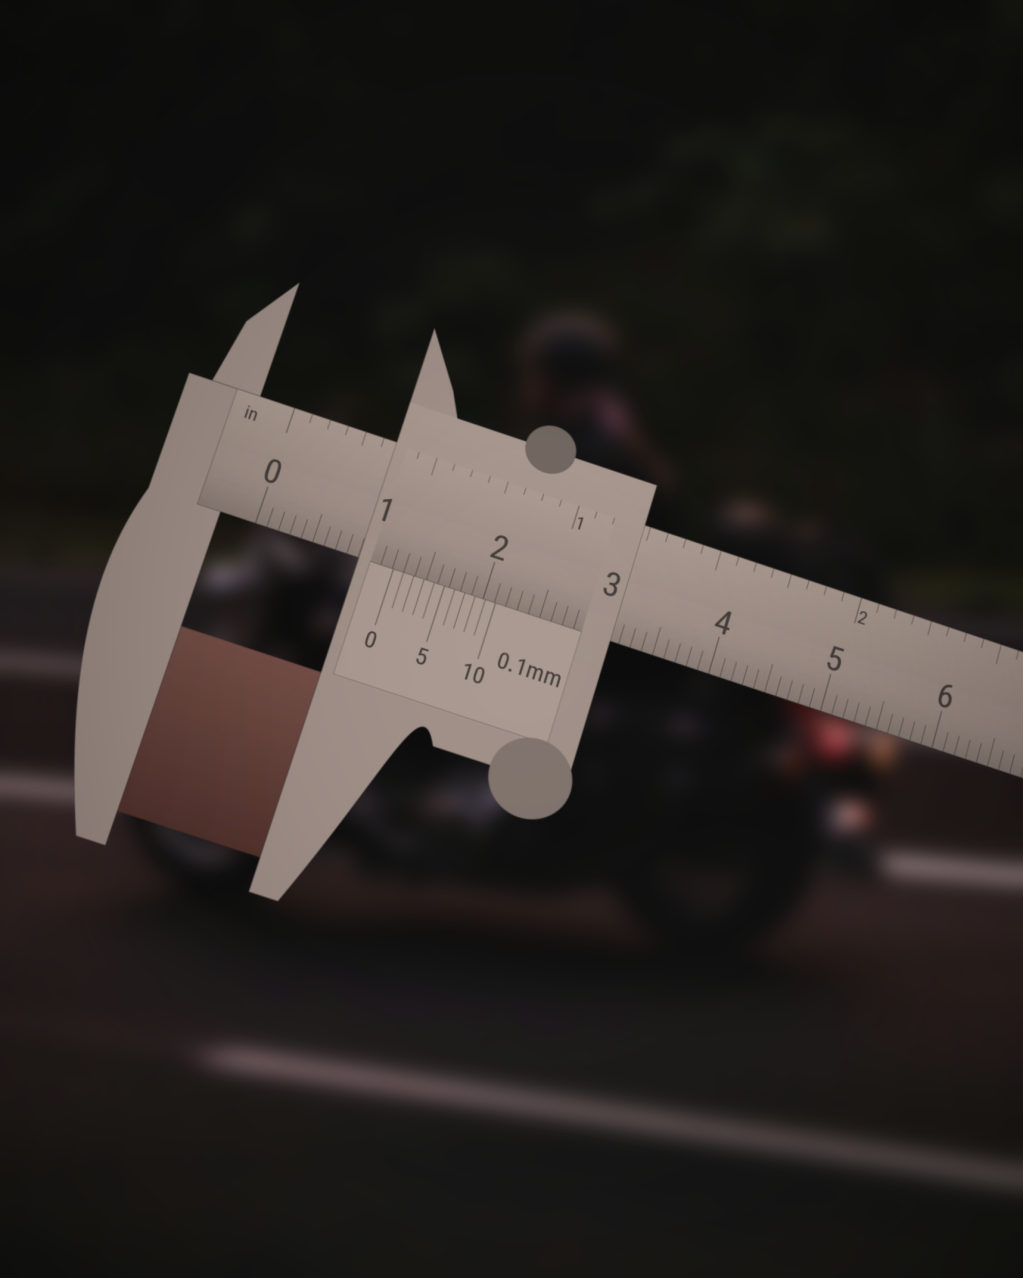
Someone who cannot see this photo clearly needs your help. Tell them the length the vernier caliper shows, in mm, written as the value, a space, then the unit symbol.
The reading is 12.1 mm
